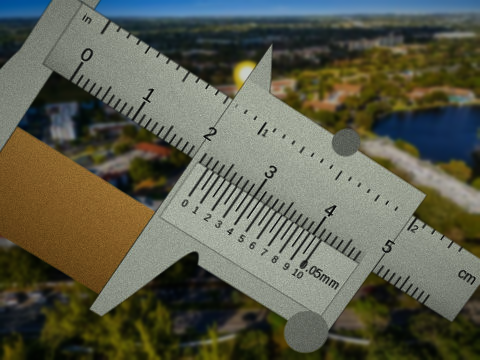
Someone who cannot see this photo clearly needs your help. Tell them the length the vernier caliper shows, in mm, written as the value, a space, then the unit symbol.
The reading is 22.4 mm
